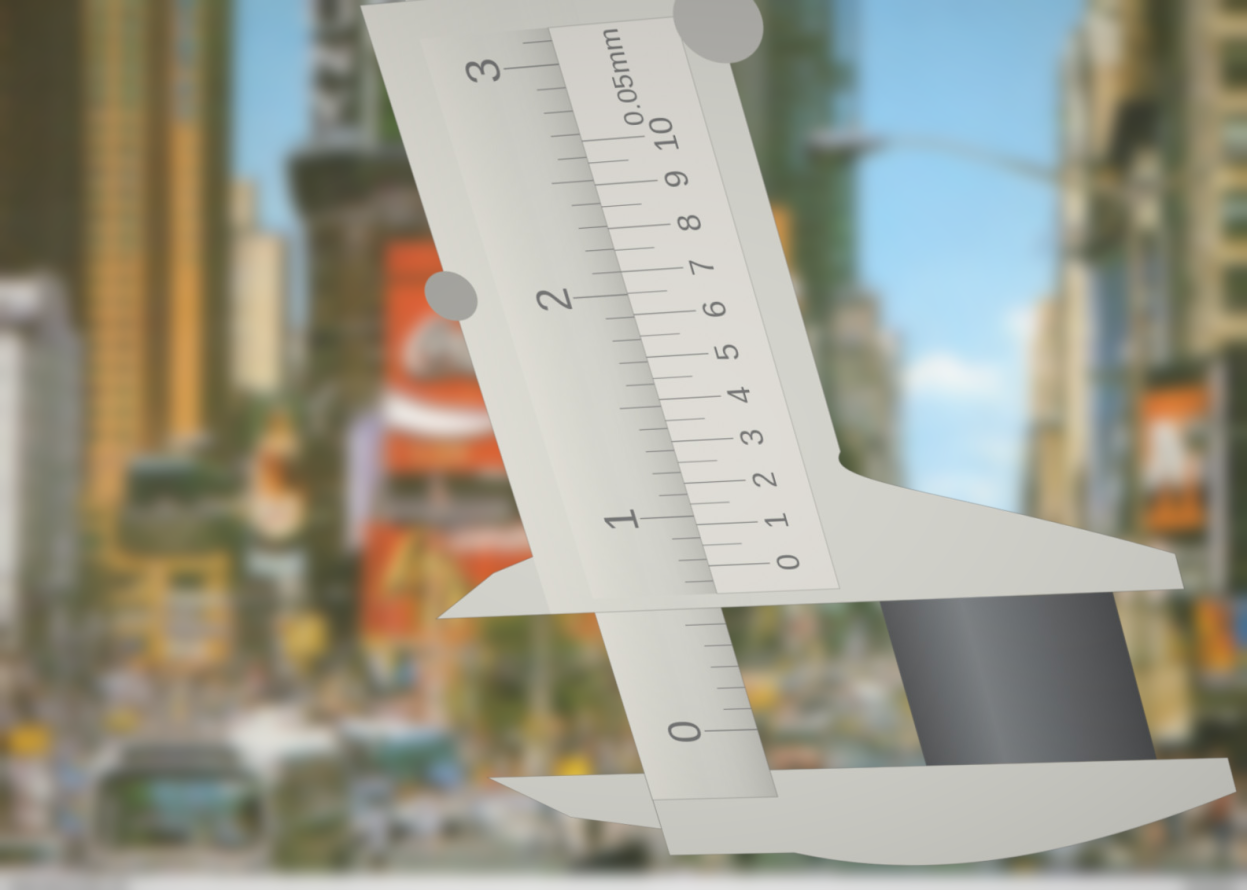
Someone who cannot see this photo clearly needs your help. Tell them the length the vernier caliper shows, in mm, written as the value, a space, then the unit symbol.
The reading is 7.7 mm
